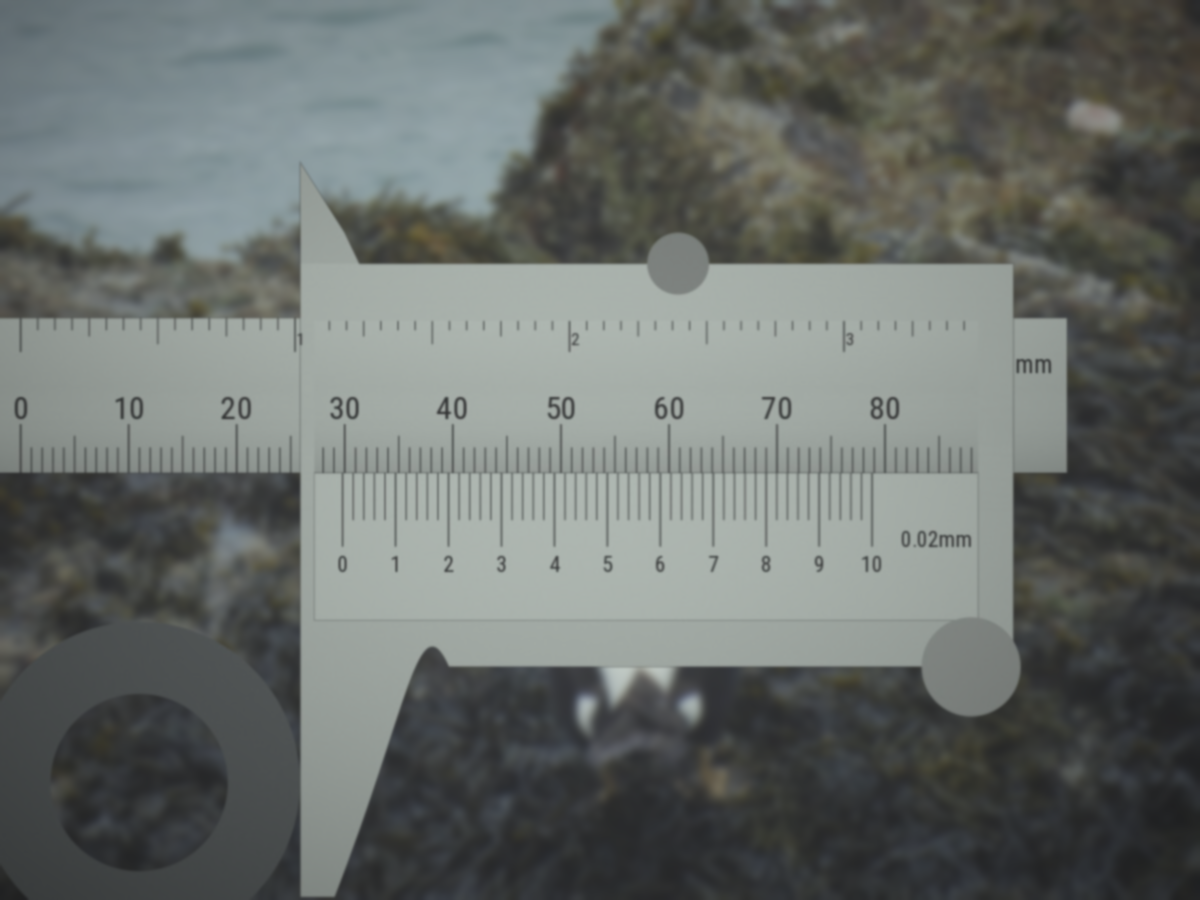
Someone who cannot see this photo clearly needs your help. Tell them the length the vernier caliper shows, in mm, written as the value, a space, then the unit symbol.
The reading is 29.8 mm
